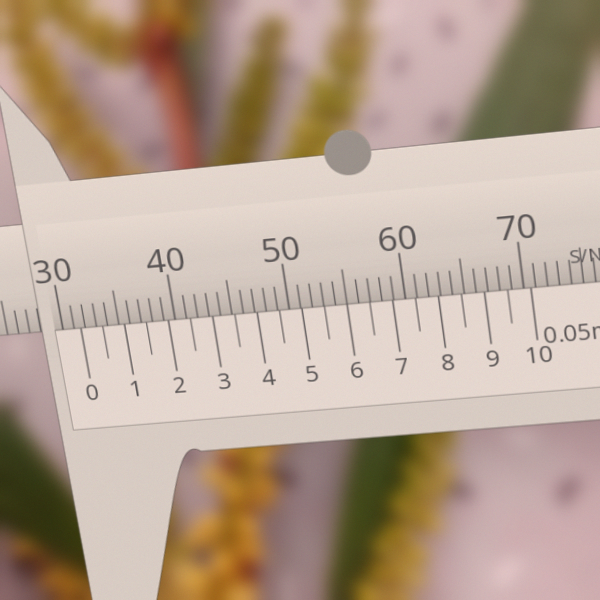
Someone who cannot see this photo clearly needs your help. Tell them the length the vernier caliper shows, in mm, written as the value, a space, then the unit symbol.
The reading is 31.6 mm
